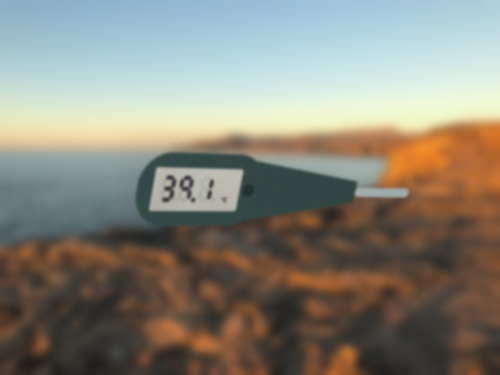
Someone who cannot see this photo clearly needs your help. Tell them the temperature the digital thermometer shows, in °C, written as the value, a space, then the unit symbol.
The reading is 39.1 °C
